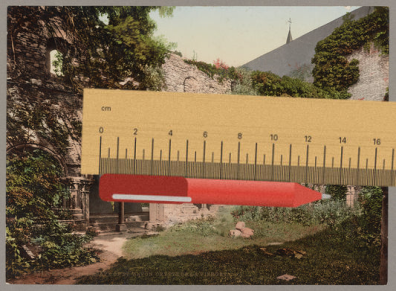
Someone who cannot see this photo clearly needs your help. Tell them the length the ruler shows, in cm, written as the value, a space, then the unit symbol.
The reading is 13.5 cm
